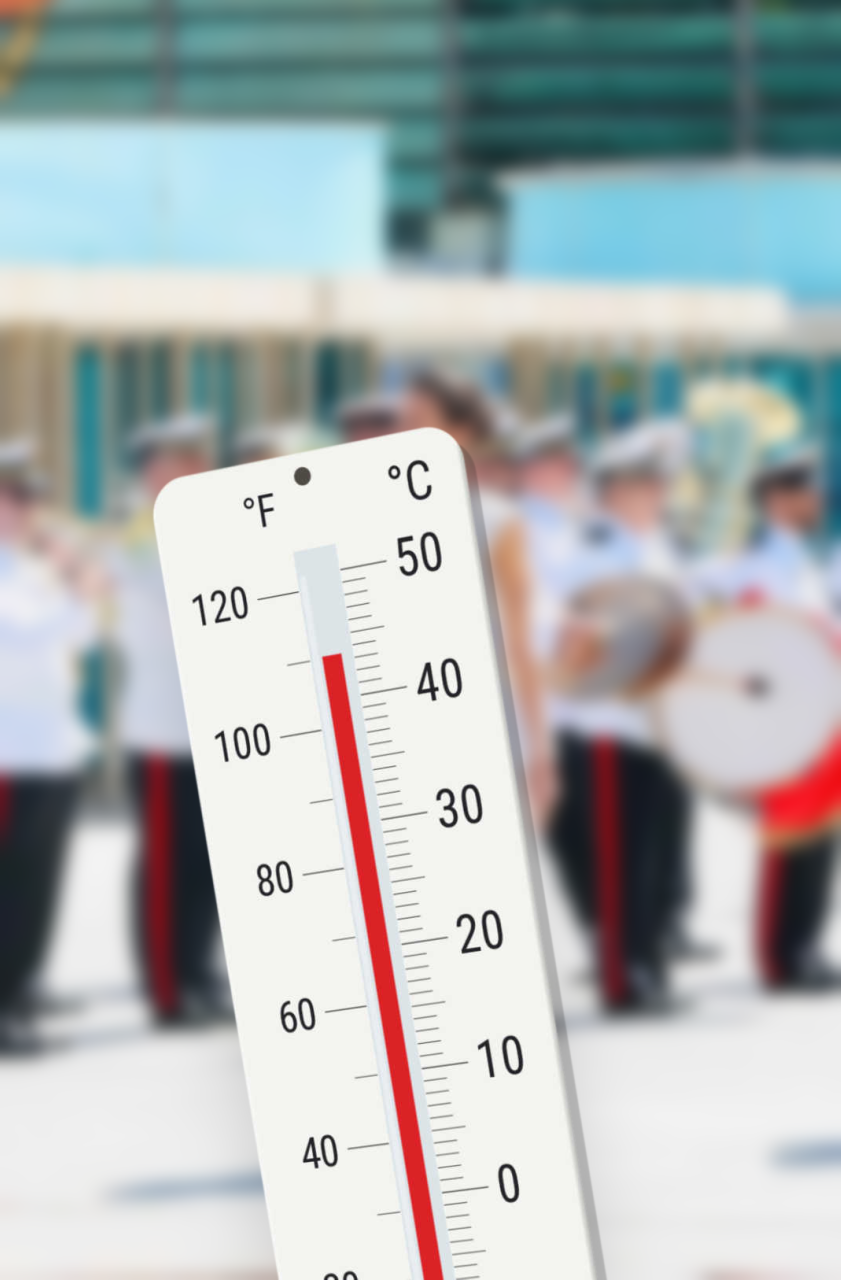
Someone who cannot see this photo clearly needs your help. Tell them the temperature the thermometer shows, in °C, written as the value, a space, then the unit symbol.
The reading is 43.5 °C
